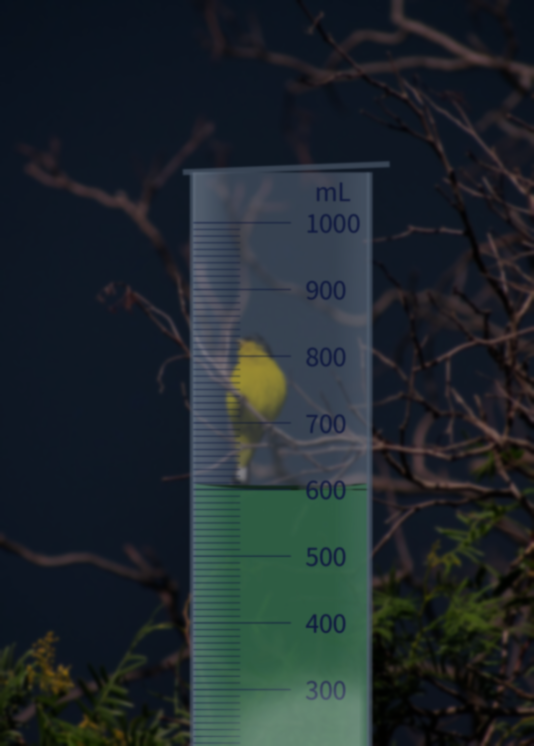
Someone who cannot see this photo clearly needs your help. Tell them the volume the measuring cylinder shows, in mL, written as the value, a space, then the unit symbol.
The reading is 600 mL
